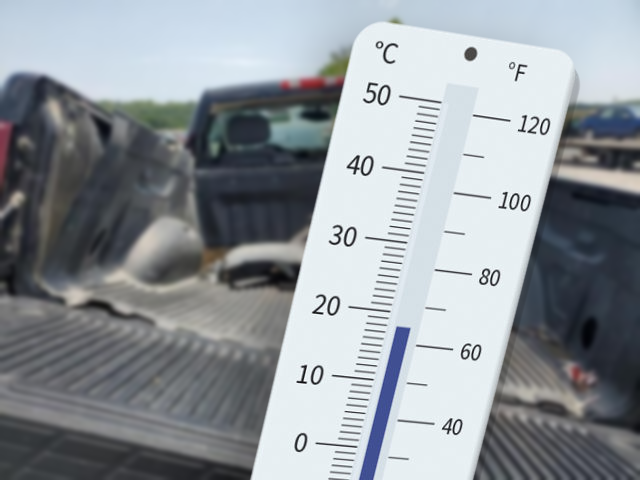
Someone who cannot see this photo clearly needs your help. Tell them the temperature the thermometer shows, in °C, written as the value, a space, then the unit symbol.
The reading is 18 °C
